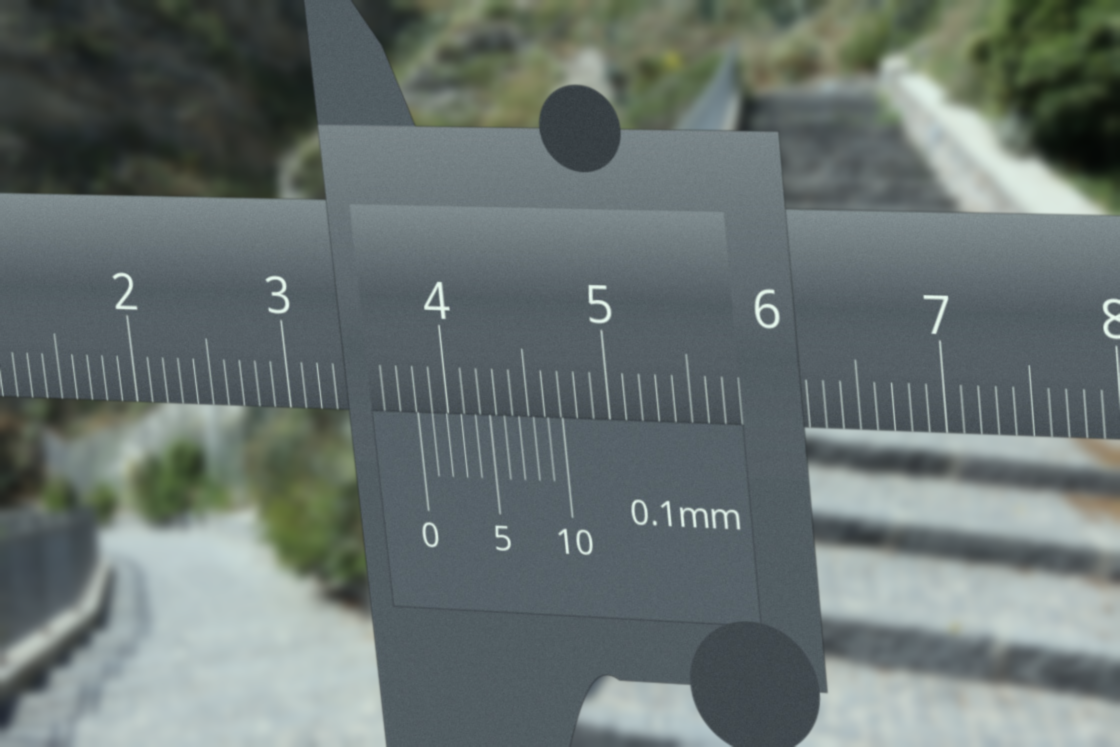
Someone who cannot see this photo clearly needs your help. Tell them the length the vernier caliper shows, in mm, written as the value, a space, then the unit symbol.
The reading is 38.1 mm
